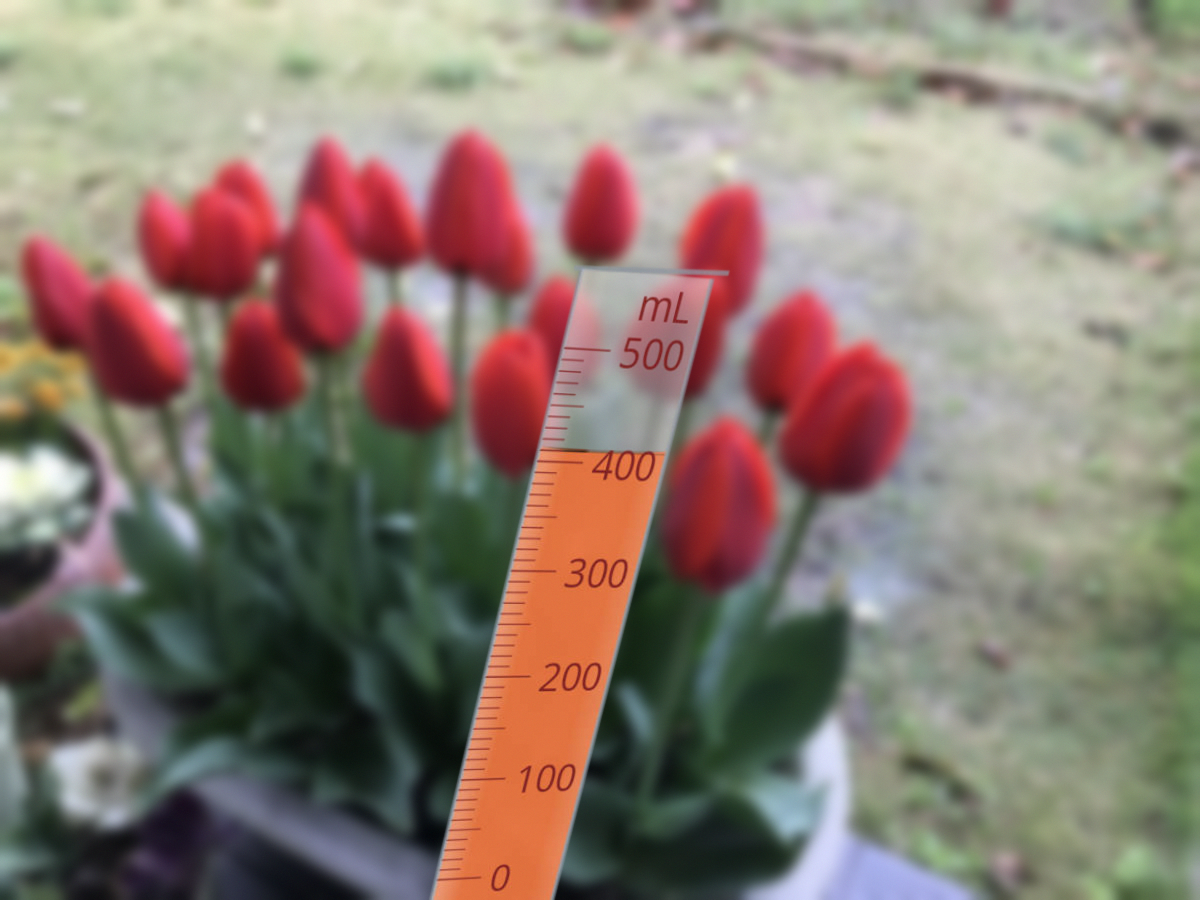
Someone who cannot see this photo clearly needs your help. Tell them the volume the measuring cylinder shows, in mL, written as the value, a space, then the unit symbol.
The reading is 410 mL
